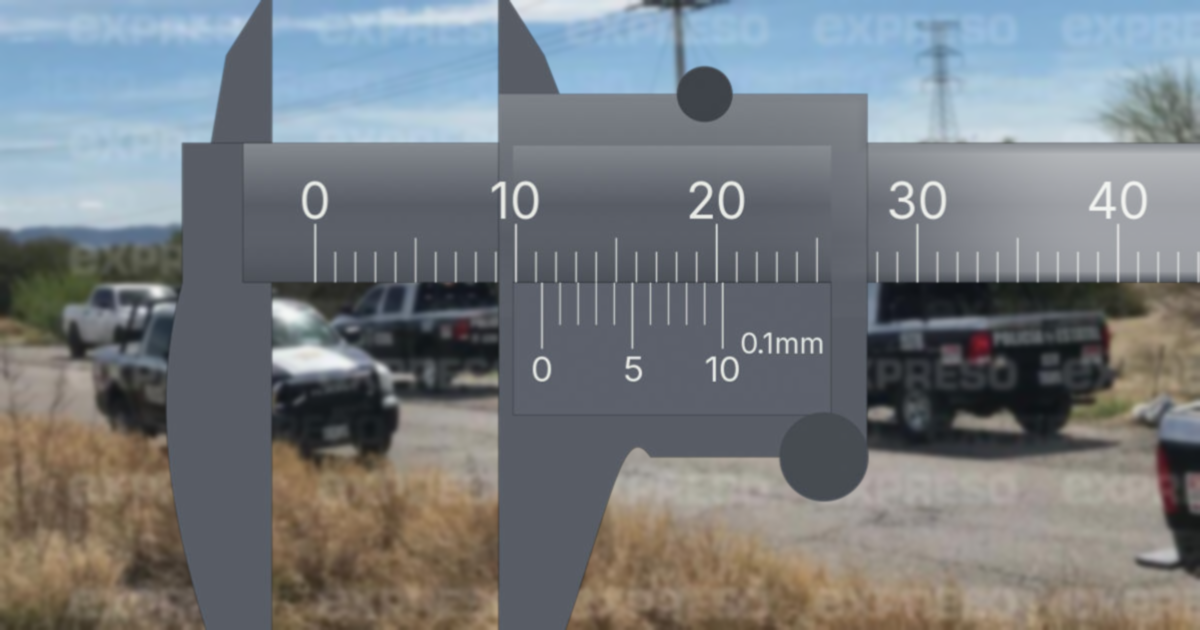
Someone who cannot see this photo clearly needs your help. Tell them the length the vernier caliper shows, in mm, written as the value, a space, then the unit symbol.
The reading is 11.3 mm
